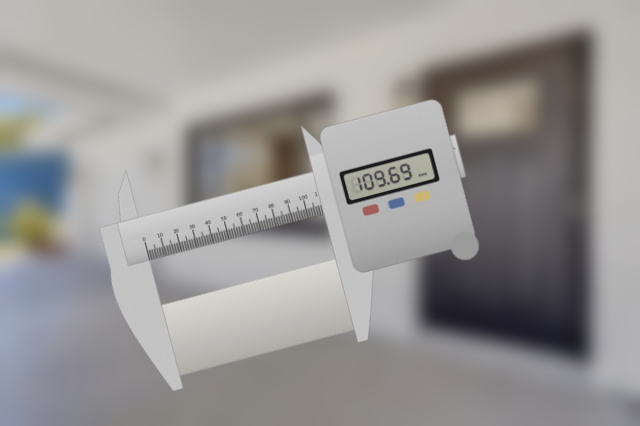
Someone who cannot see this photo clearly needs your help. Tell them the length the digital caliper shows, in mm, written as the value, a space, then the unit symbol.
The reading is 109.69 mm
